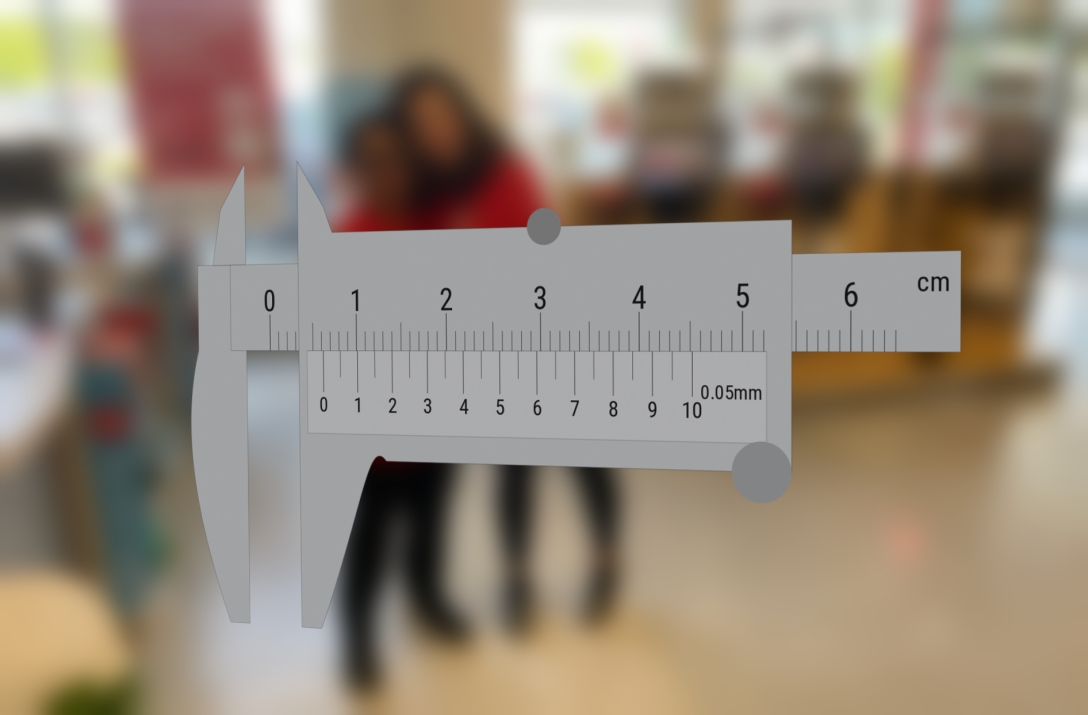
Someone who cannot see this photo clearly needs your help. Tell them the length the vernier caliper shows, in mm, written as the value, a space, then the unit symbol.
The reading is 6.2 mm
